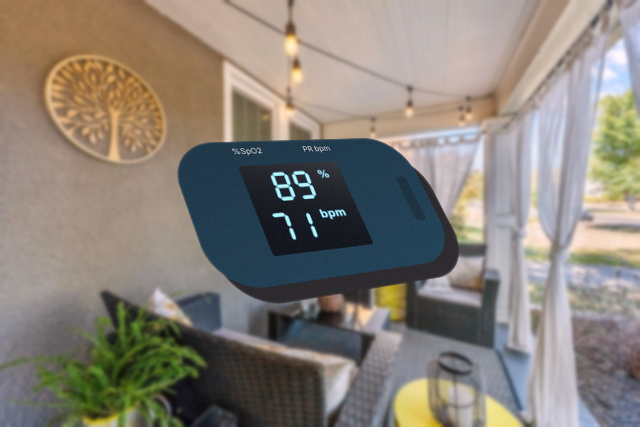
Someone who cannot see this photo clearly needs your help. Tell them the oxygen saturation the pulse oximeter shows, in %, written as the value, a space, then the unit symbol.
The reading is 89 %
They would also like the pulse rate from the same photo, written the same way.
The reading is 71 bpm
